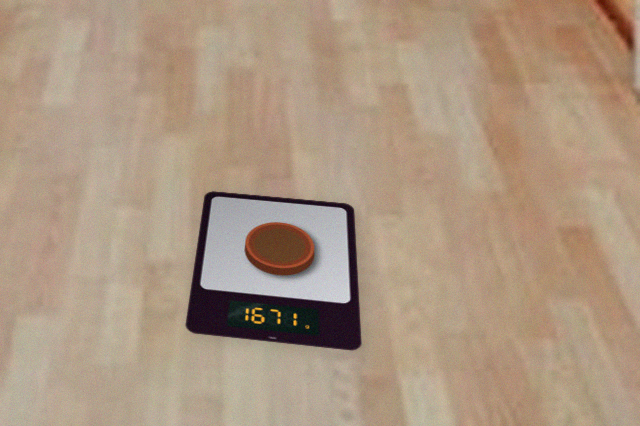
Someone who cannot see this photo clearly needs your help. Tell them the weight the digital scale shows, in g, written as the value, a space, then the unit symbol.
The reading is 1671 g
